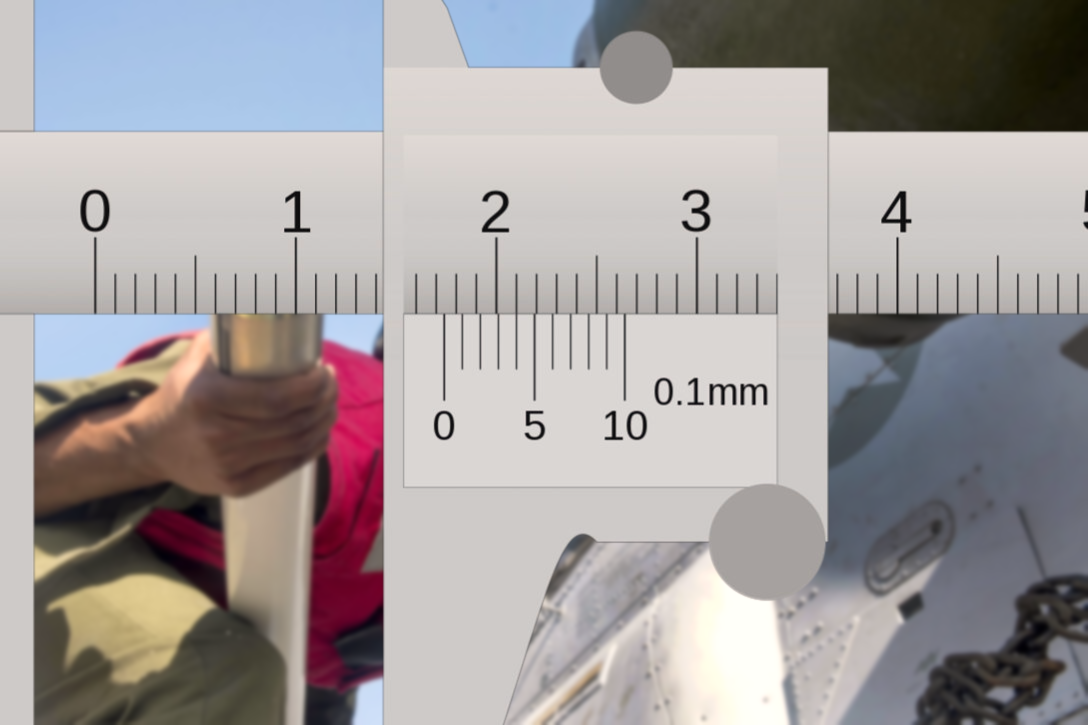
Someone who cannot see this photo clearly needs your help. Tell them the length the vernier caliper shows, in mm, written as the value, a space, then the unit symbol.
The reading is 17.4 mm
